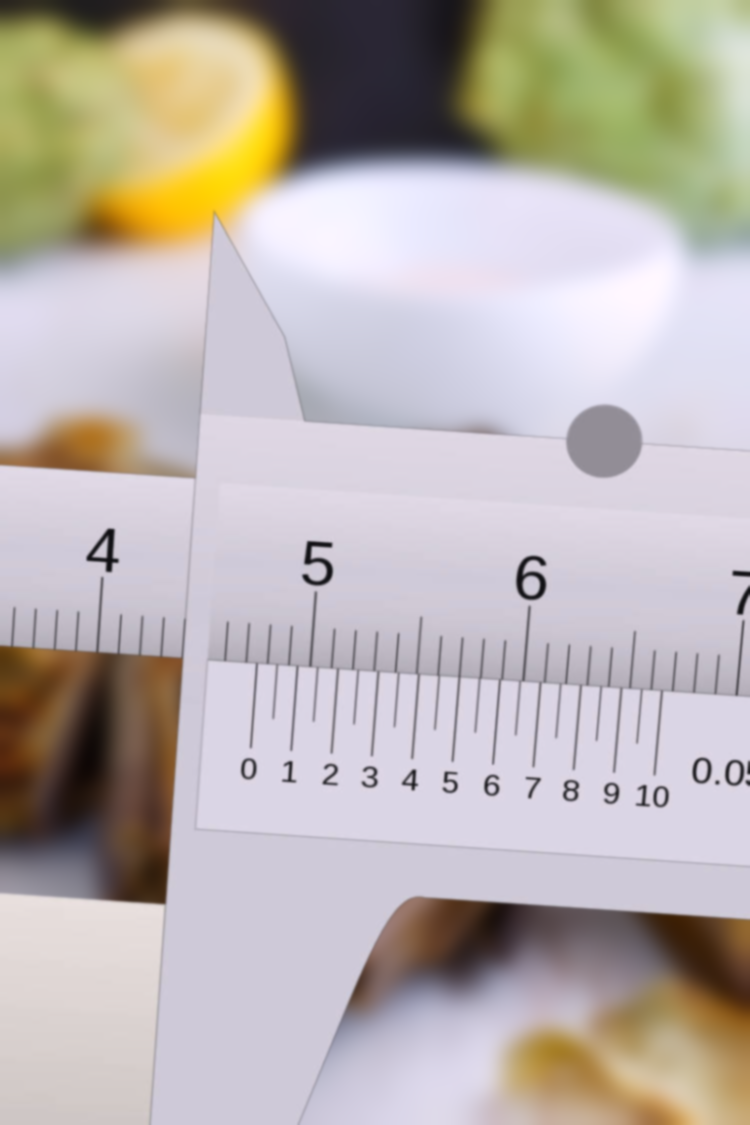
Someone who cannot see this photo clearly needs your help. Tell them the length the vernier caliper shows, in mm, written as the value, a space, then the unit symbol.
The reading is 47.5 mm
